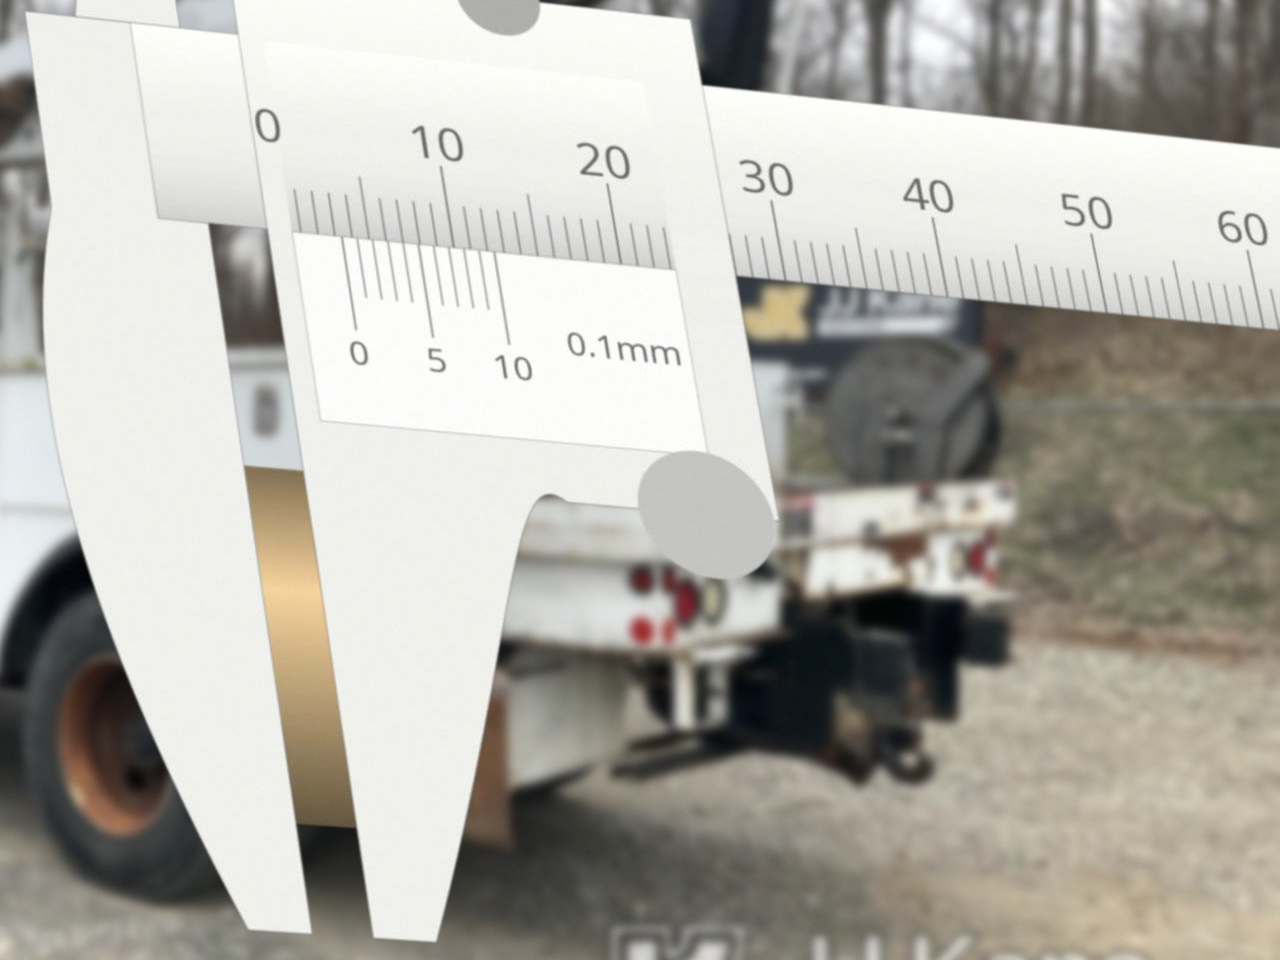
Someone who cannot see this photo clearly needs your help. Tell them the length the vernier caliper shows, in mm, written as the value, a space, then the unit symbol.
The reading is 3.4 mm
